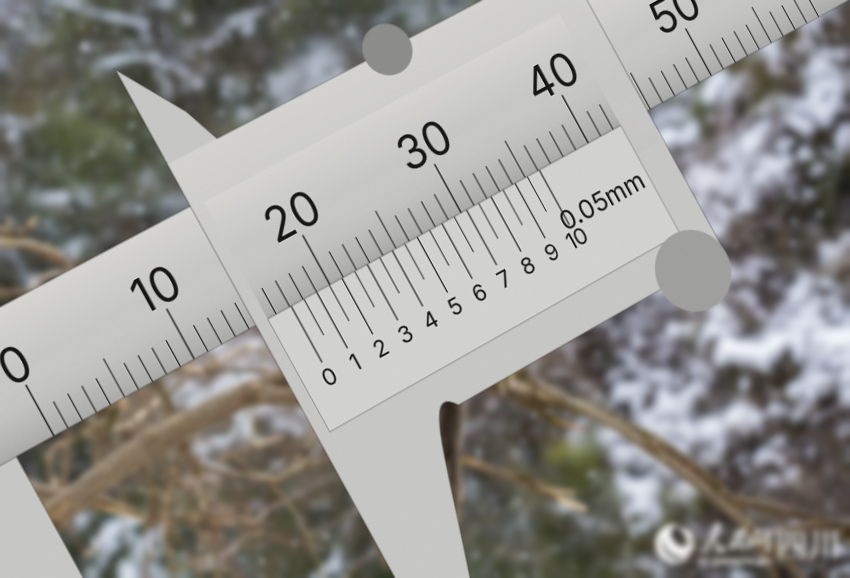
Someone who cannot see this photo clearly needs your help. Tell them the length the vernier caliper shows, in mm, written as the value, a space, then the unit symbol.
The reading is 17.1 mm
